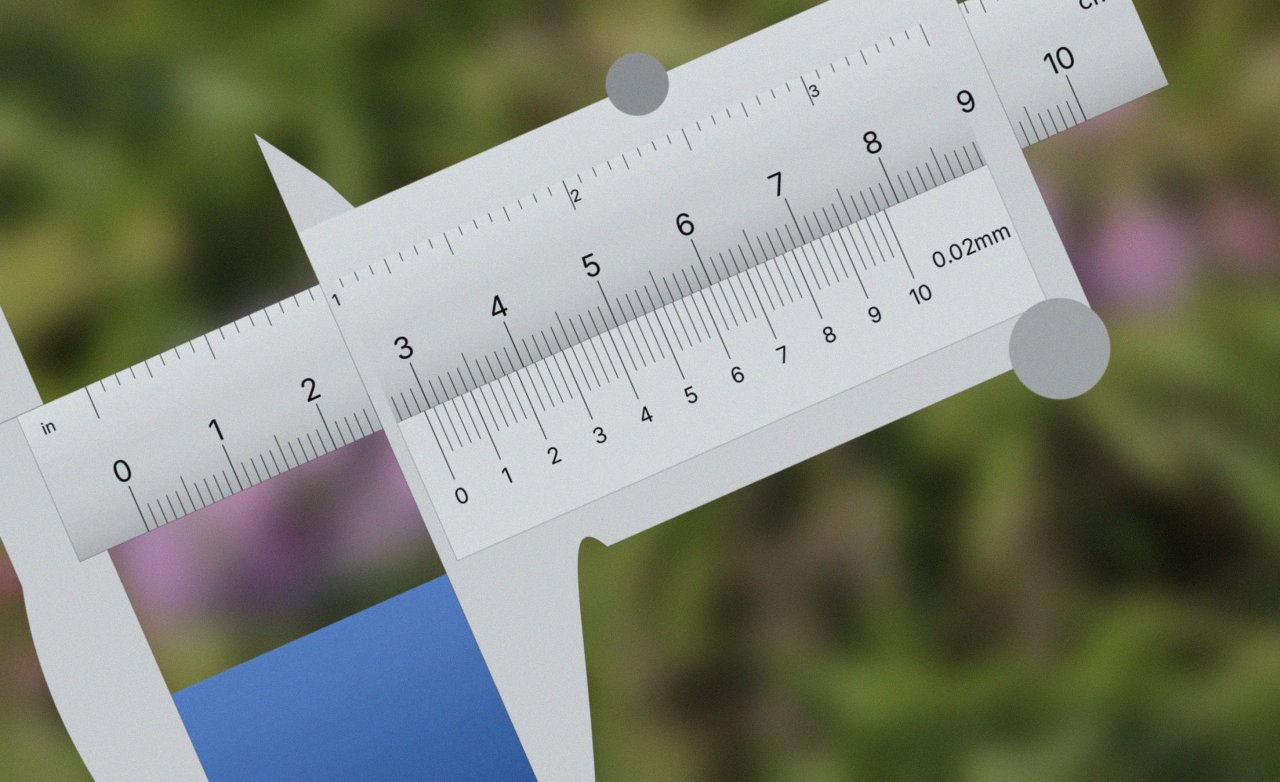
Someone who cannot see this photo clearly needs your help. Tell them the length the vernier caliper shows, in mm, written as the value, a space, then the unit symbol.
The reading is 29.4 mm
